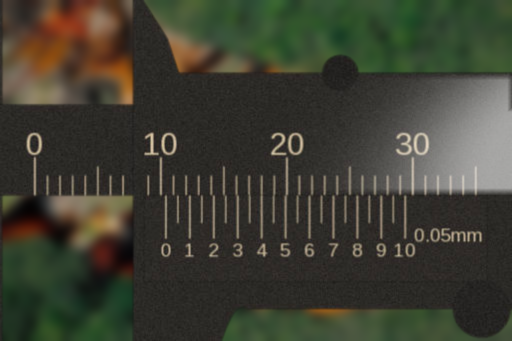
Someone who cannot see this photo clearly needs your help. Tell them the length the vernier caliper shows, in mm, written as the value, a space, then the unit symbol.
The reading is 10.4 mm
